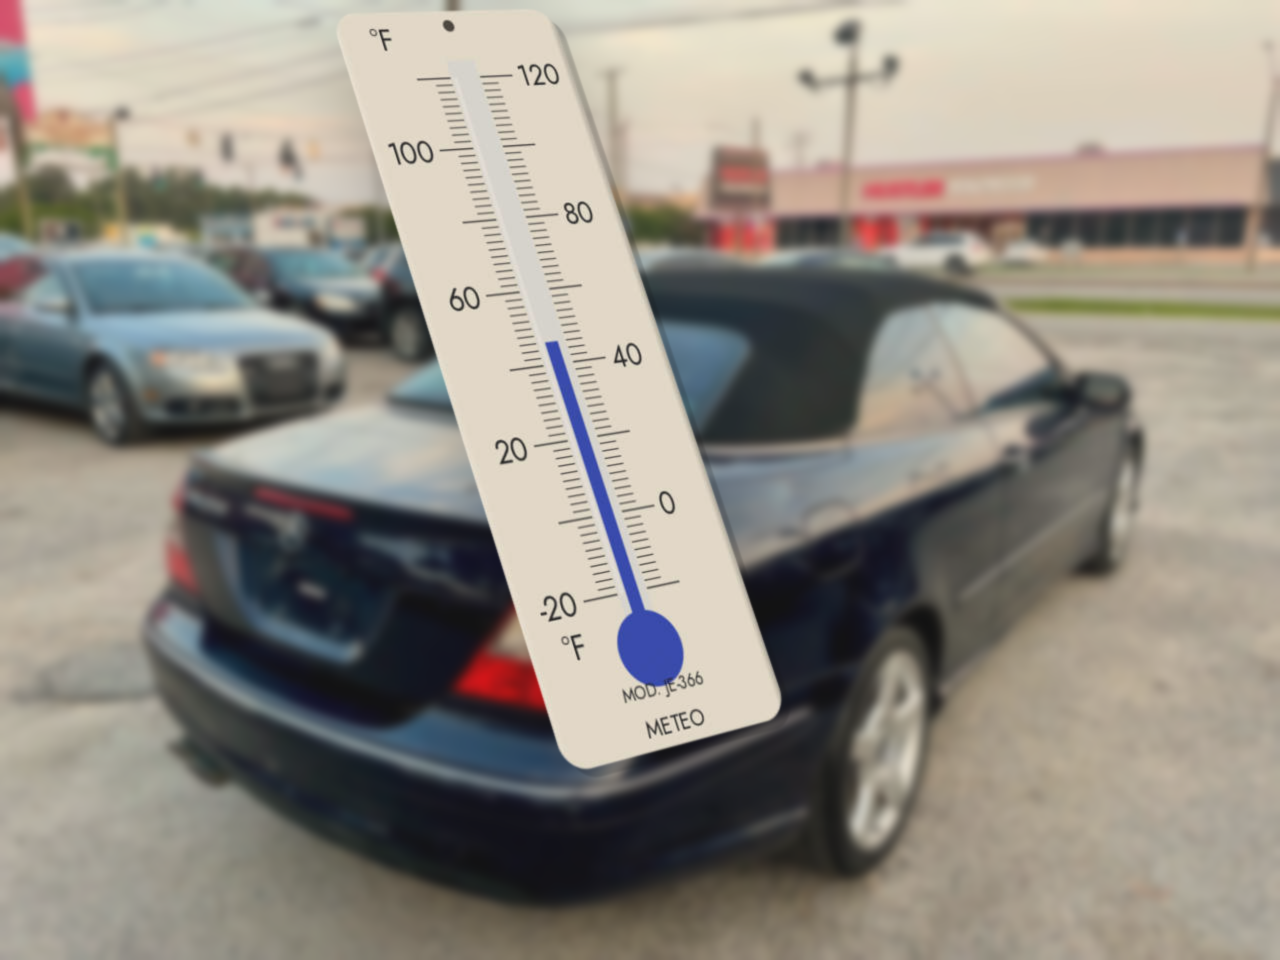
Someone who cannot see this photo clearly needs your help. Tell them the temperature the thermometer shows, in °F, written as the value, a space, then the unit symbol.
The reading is 46 °F
